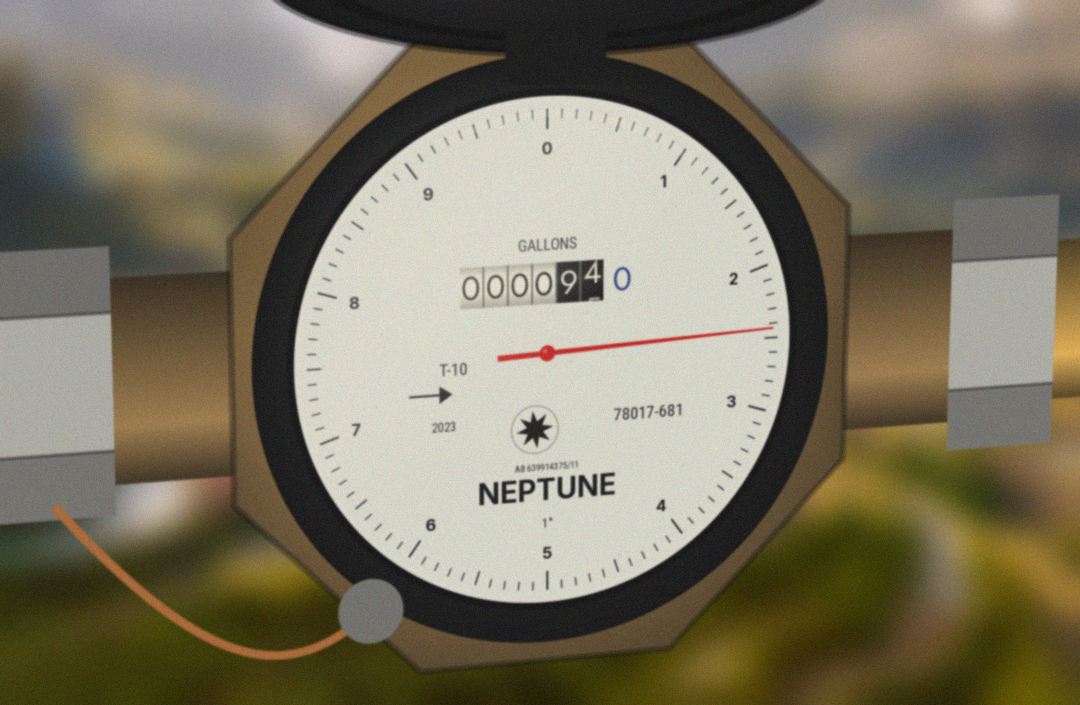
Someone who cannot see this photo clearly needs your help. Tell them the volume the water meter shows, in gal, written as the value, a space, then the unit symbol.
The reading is 942.4 gal
